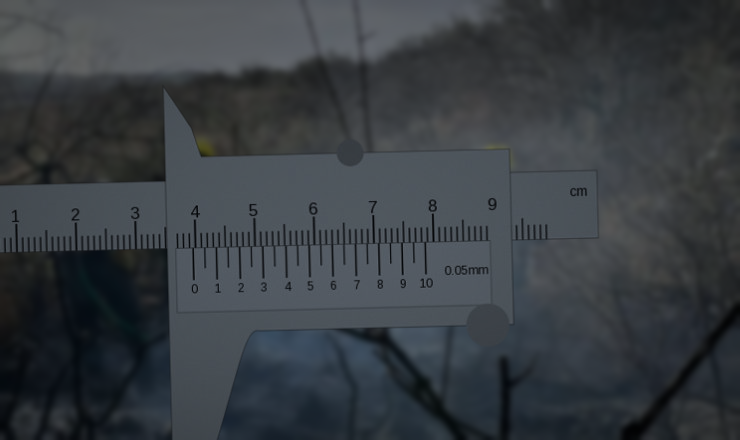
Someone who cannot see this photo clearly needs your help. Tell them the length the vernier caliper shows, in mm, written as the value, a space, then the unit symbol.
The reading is 39.6 mm
